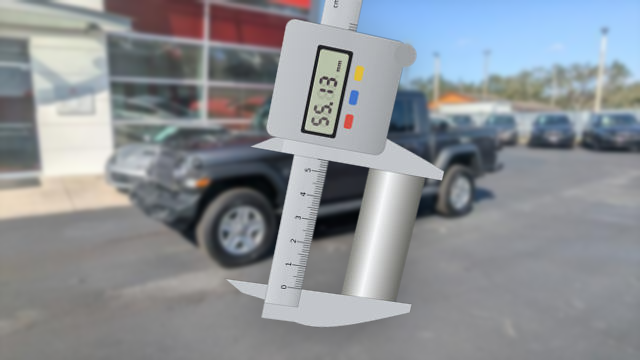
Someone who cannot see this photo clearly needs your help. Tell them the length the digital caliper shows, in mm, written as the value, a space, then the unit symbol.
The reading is 55.13 mm
